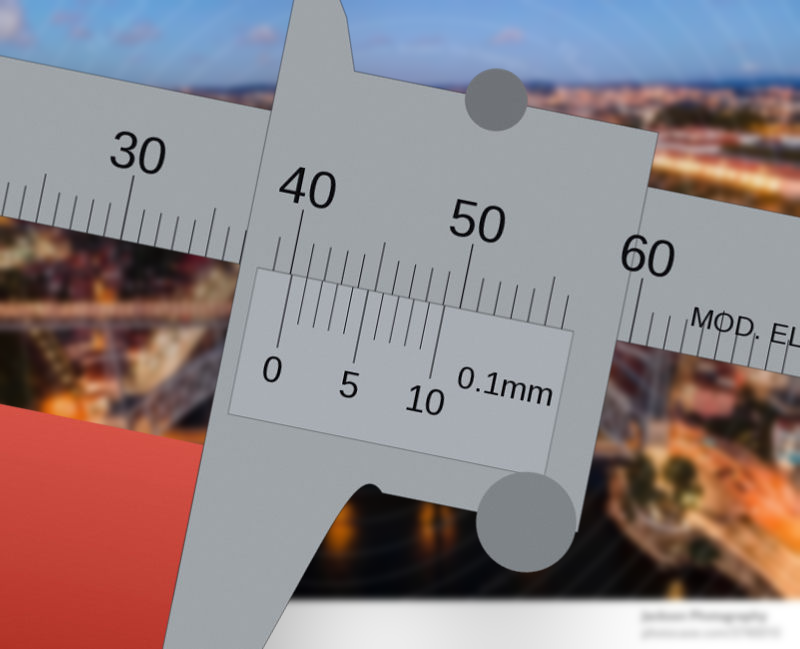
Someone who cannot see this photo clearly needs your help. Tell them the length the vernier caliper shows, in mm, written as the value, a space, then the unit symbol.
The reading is 40.1 mm
